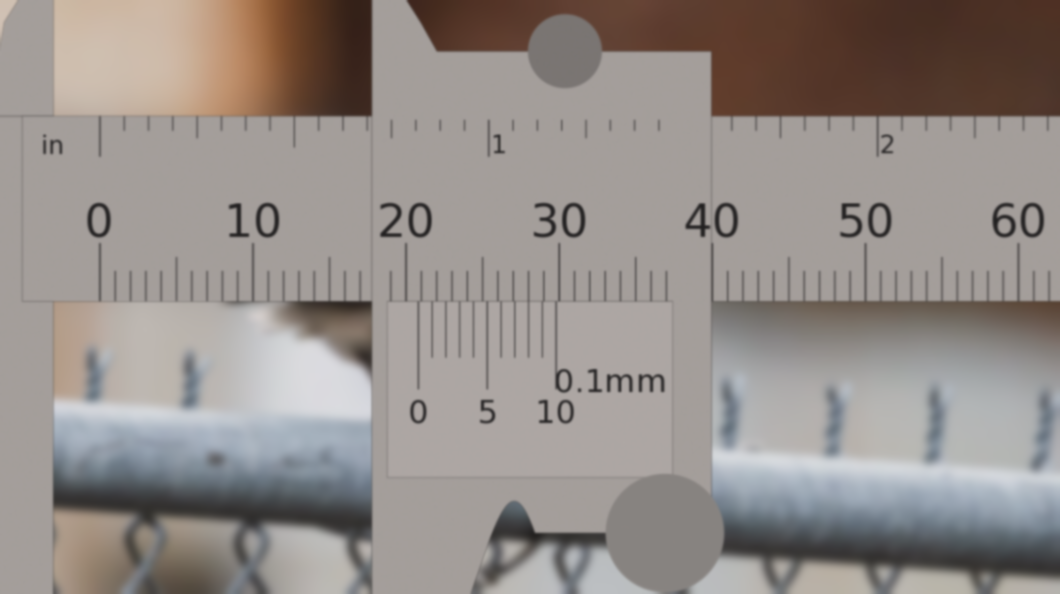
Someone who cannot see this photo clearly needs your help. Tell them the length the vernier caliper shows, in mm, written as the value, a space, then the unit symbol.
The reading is 20.8 mm
